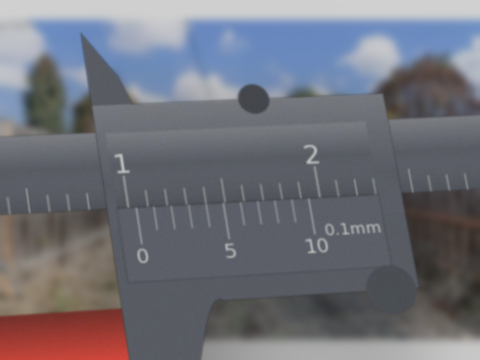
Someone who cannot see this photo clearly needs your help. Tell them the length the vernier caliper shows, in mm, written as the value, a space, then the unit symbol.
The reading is 10.4 mm
